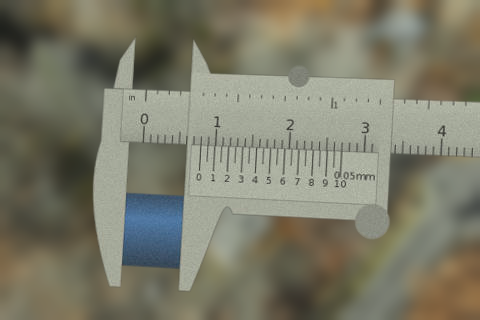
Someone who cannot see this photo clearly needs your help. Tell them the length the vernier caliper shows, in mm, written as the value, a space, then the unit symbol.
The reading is 8.0 mm
